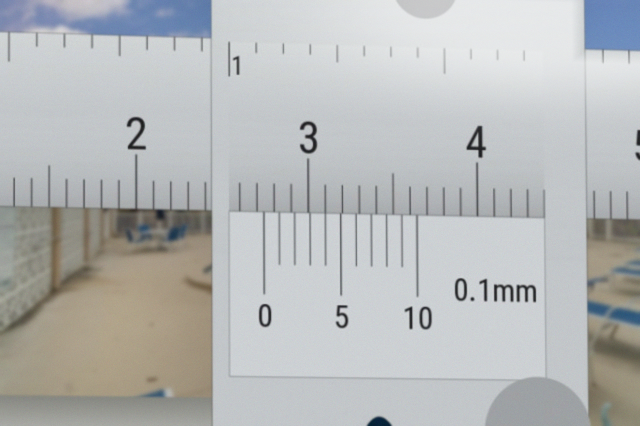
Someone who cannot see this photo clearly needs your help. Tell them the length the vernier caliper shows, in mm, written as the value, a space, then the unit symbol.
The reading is 27.4 mm
